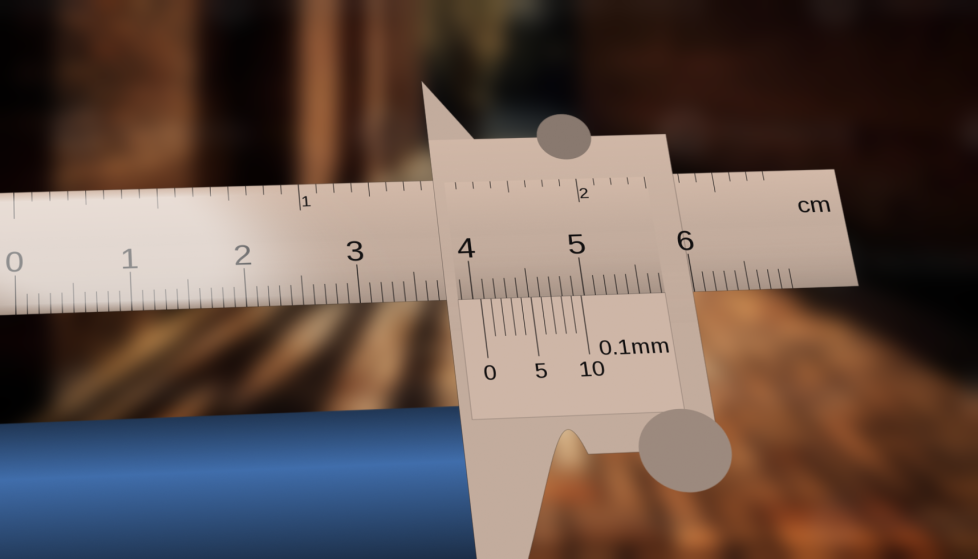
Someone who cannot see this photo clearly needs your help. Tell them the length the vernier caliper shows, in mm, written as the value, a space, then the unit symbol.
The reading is 40.7 mm
